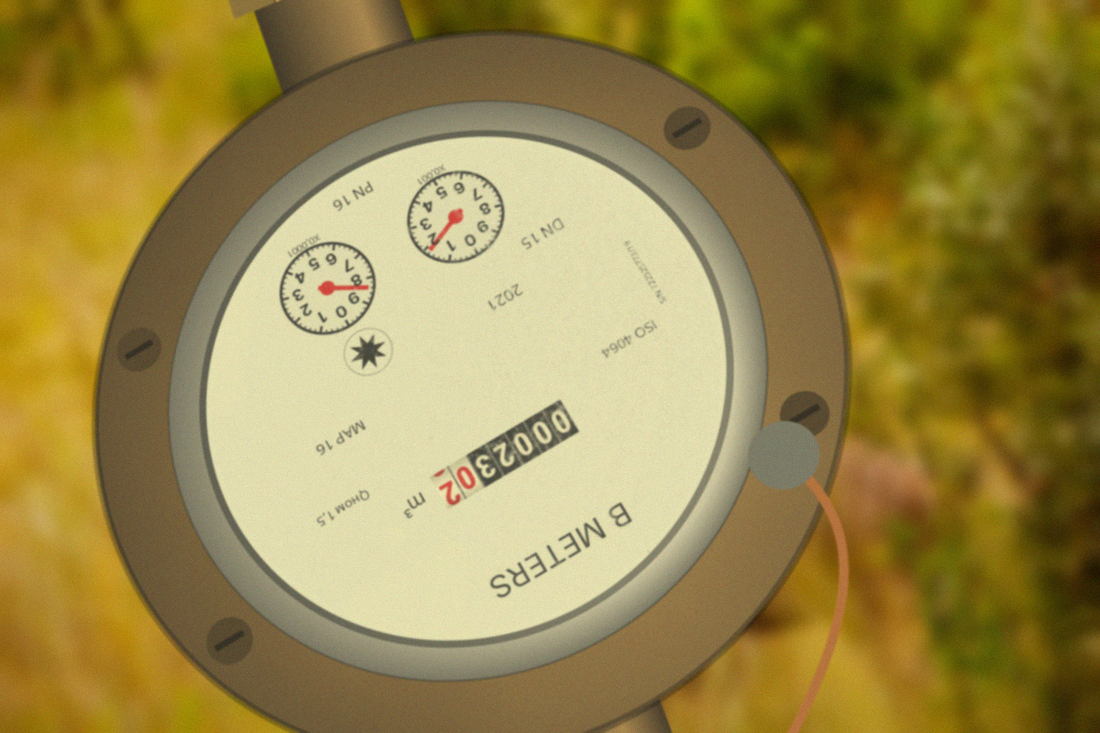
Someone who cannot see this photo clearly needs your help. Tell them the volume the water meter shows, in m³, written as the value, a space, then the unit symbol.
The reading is 23.0218 m³
